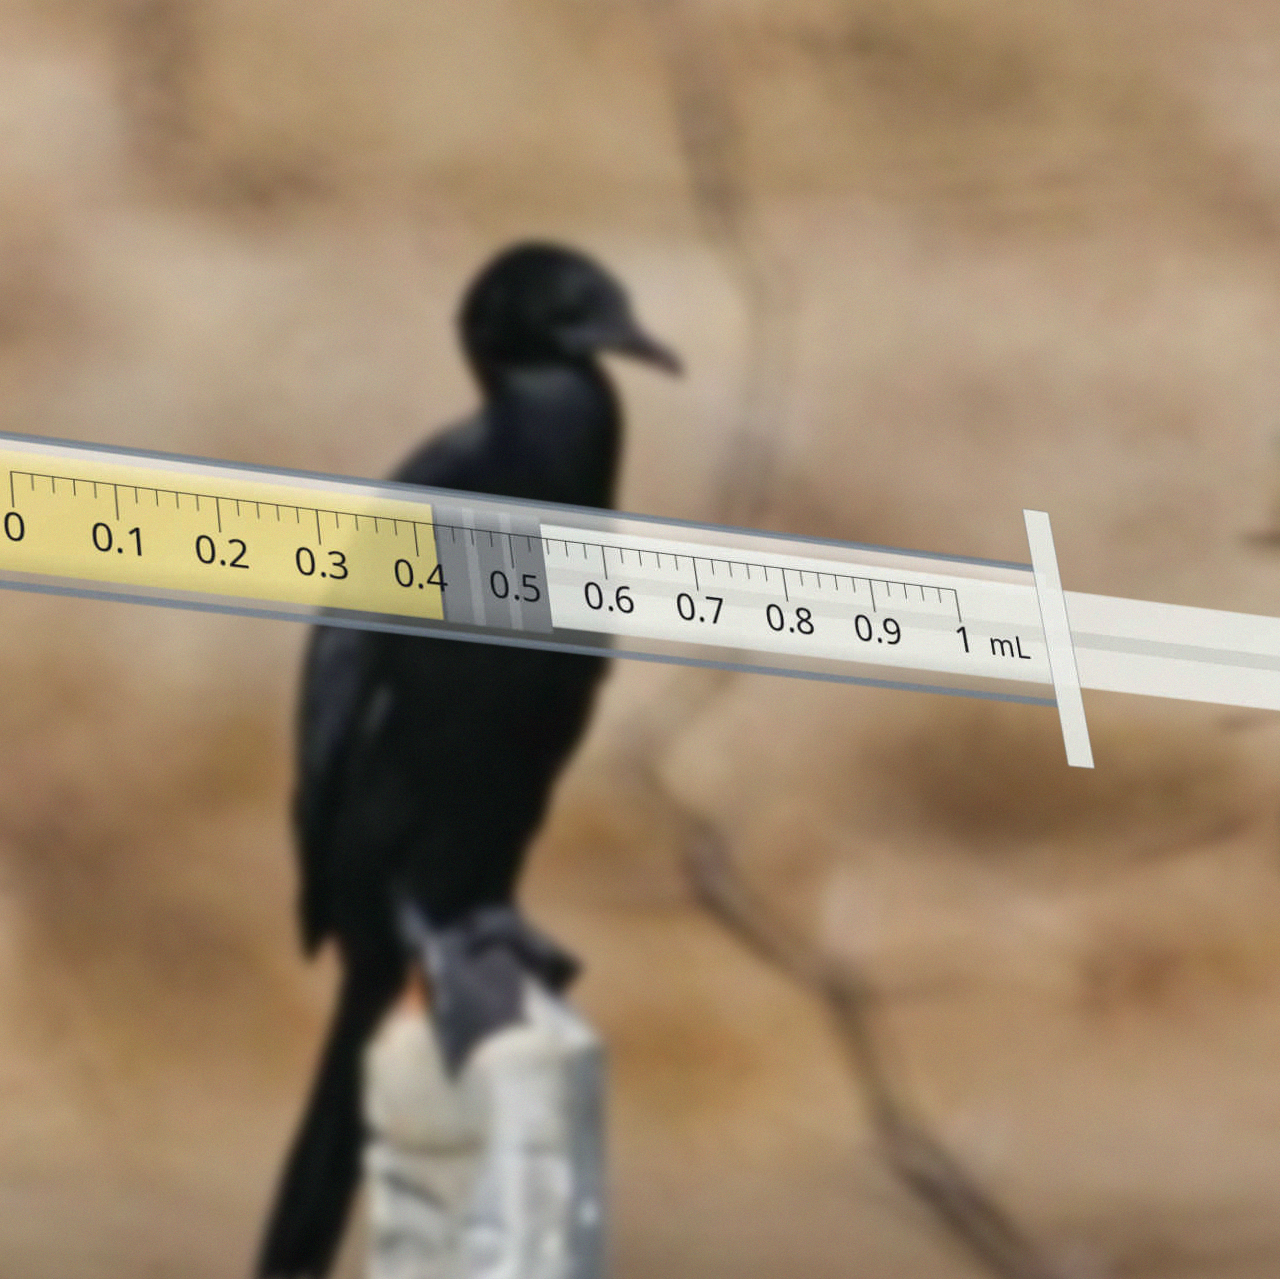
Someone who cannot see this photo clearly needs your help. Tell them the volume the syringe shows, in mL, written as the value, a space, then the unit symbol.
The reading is 0.42 mL
